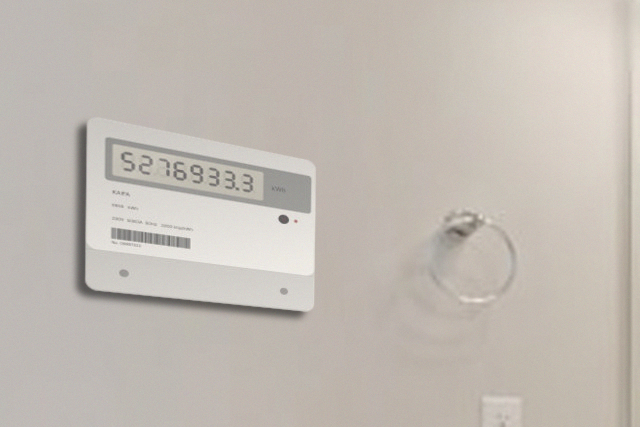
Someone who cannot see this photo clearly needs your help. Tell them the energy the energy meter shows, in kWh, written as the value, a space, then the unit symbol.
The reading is 5276933.3 kWh
